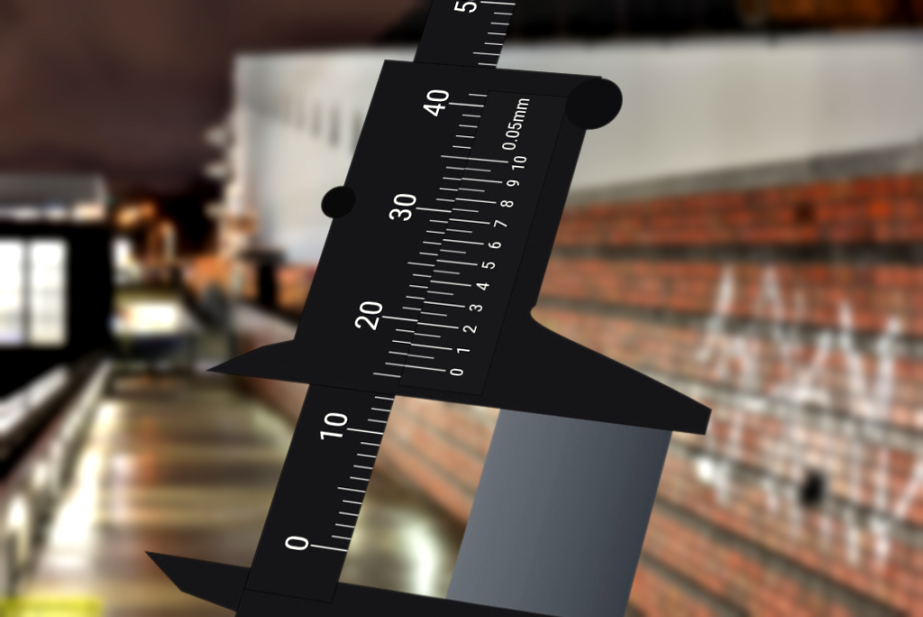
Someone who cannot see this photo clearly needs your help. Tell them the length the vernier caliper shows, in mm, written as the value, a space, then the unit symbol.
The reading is 16.0 mm
